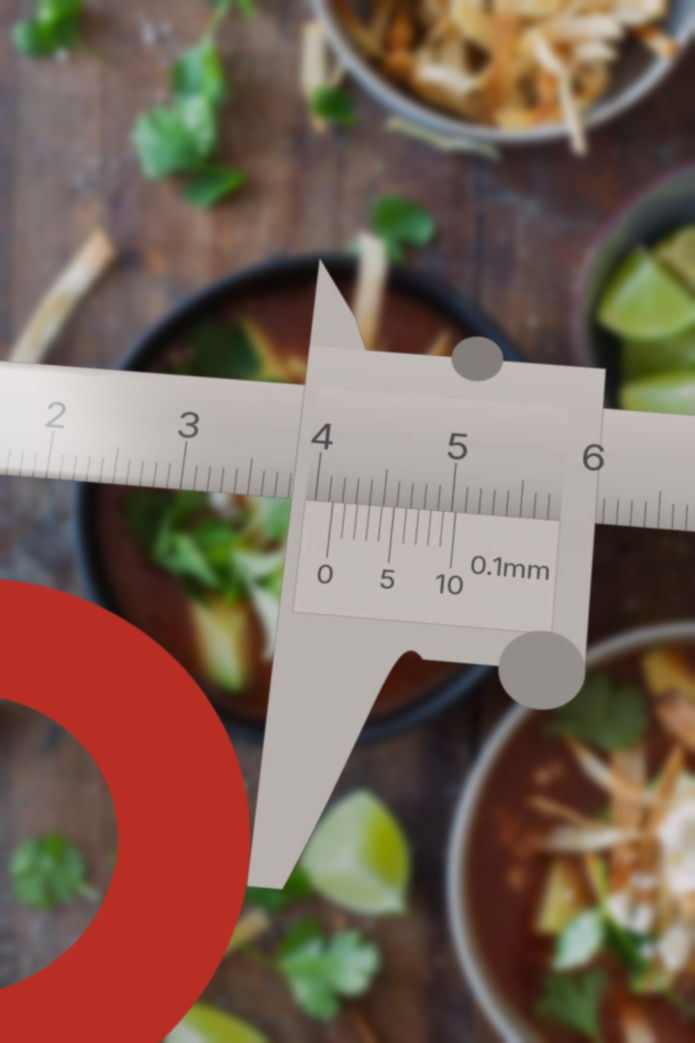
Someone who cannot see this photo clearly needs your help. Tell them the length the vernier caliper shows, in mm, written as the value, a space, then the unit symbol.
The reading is 41.3 mm
